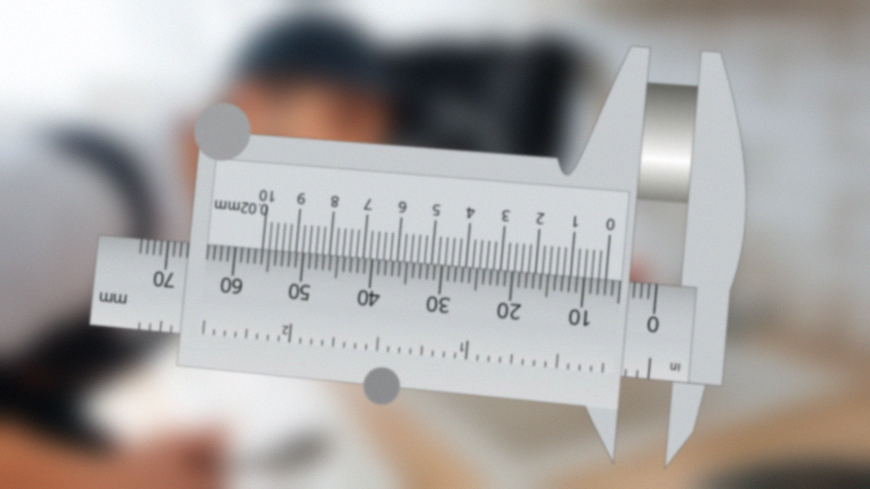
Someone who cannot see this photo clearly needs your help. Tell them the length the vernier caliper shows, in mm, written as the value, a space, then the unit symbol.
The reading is 7.0 mm
